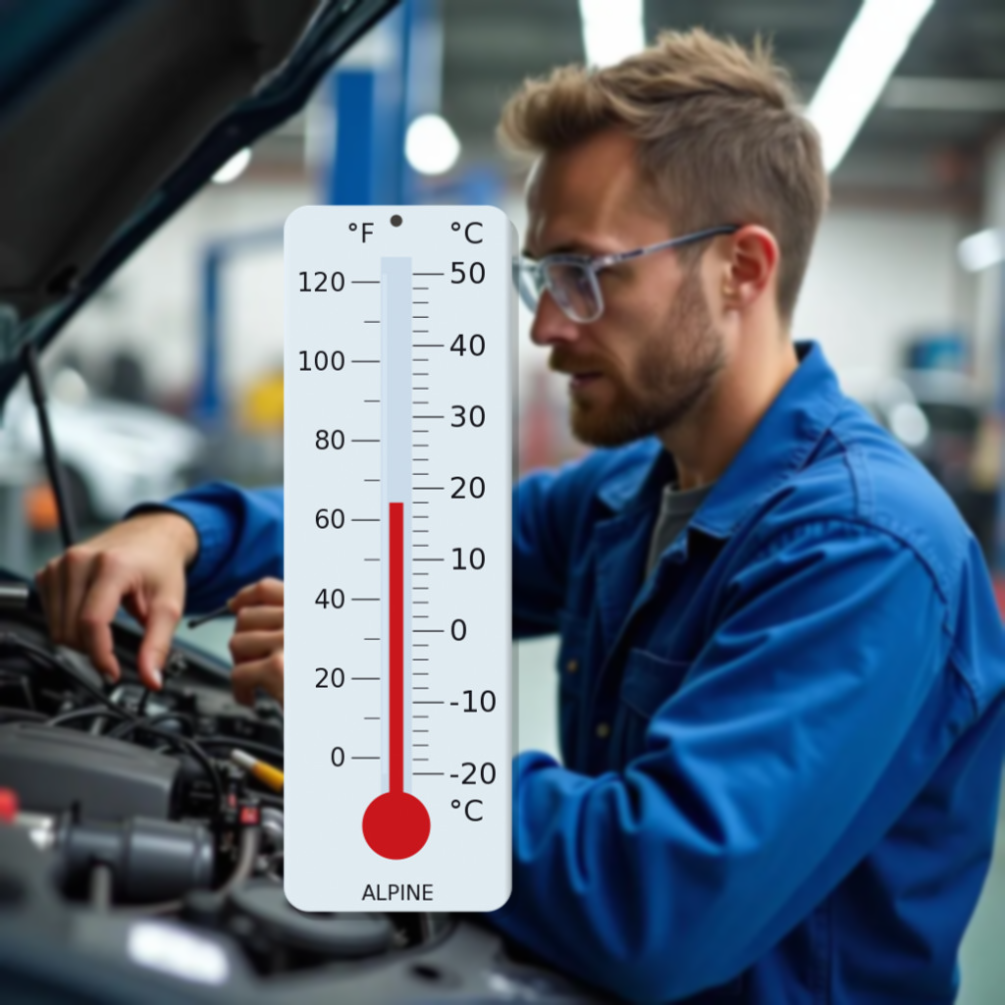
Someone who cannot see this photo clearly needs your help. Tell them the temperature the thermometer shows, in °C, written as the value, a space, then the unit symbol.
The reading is 18 °C
